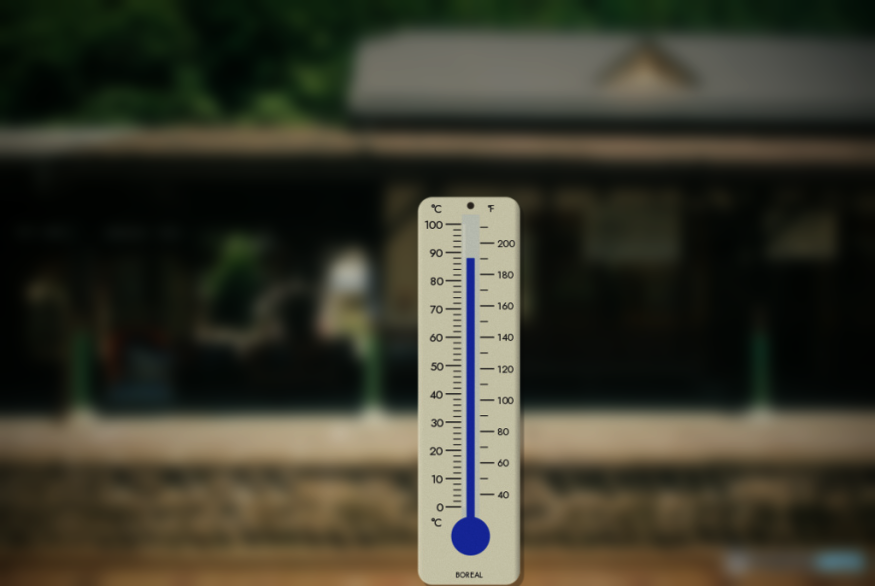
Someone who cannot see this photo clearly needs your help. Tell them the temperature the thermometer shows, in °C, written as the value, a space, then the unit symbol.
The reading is 88 °C
